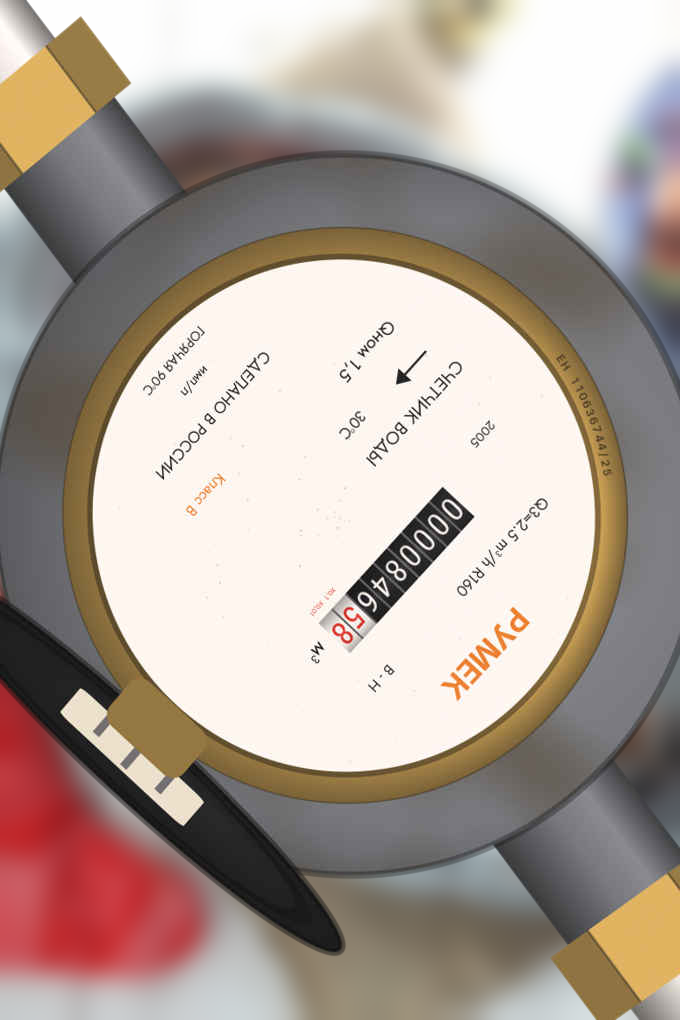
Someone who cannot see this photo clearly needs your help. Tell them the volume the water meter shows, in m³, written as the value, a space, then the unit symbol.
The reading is 846.58 m³
